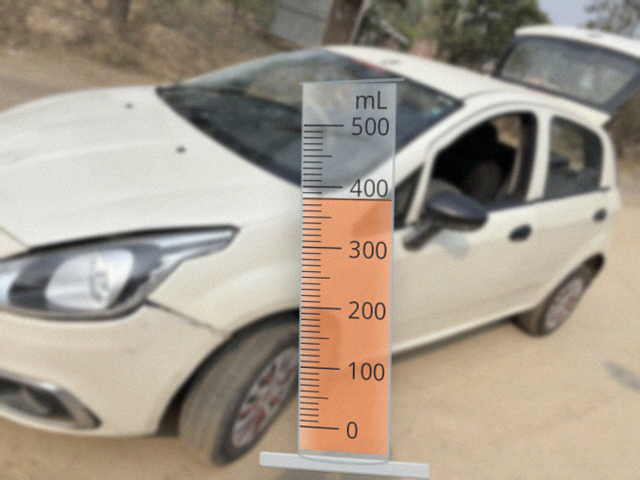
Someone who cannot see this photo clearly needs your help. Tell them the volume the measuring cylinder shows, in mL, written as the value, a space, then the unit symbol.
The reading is 380 mL
